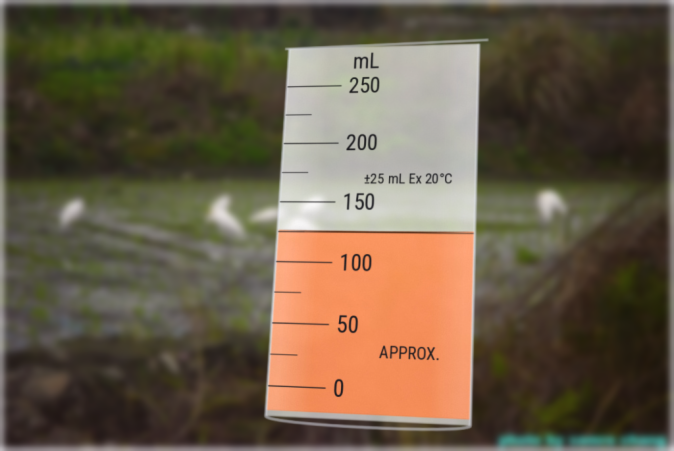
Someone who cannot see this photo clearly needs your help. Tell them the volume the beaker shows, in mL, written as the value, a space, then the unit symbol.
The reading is 125 mL
